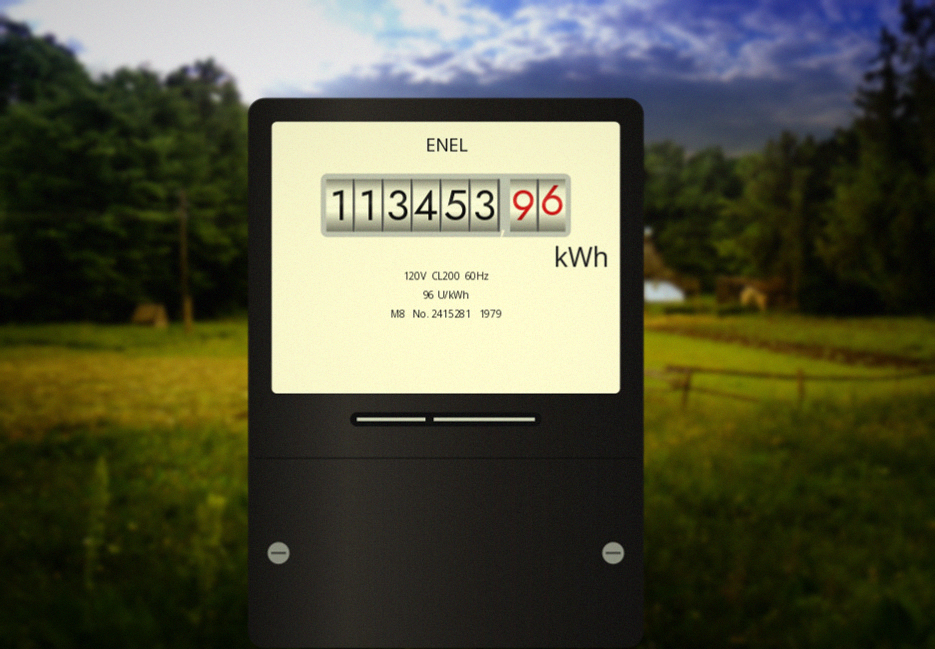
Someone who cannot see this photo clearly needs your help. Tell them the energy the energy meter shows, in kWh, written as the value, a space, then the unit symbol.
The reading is 113453.96 kWh
